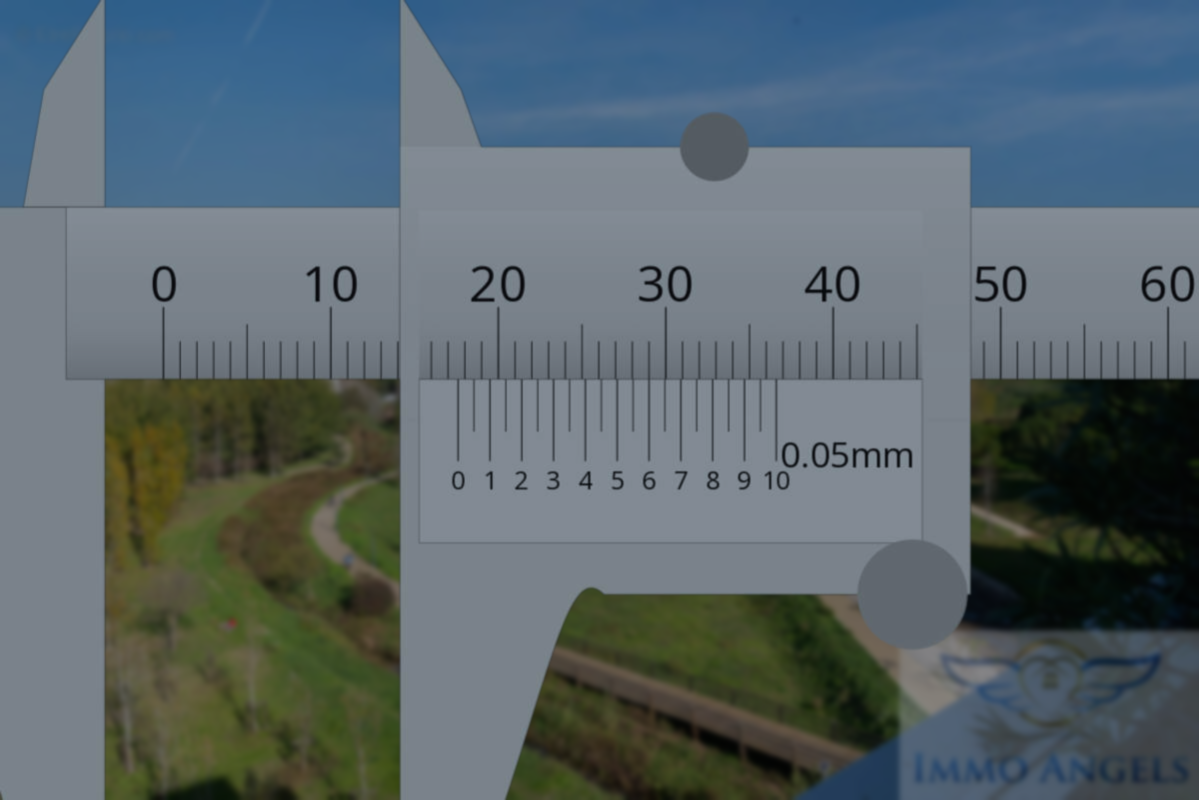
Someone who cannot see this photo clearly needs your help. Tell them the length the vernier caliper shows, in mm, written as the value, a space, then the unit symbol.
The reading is 17.6 mm
